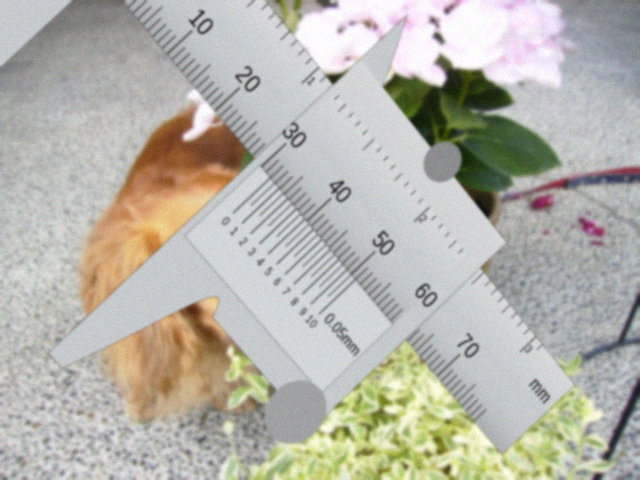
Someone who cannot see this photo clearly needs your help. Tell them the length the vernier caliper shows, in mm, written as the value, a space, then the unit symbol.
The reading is 32.0 mm
